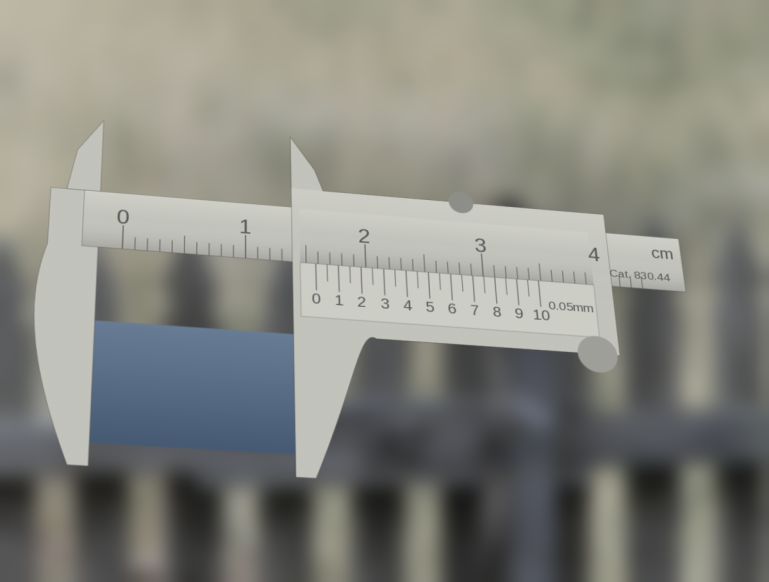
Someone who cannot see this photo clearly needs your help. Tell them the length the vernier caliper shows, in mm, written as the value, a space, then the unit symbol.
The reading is 15.8 mm
